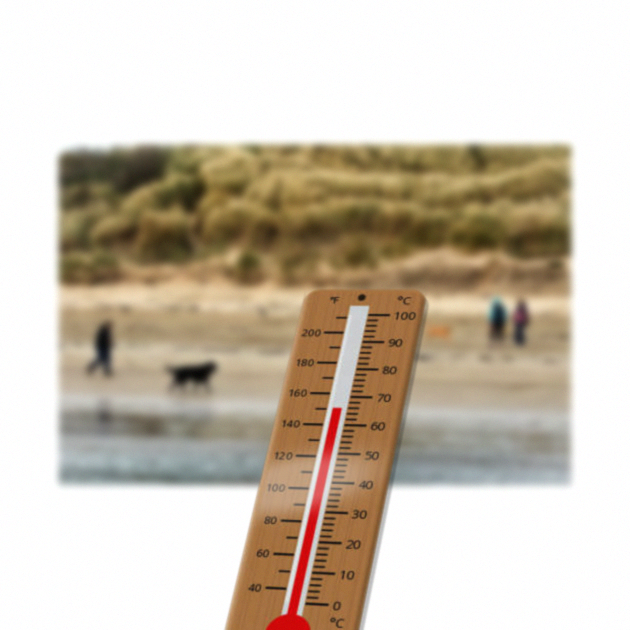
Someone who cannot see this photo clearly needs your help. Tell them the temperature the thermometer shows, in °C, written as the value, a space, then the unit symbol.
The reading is 66 °C
